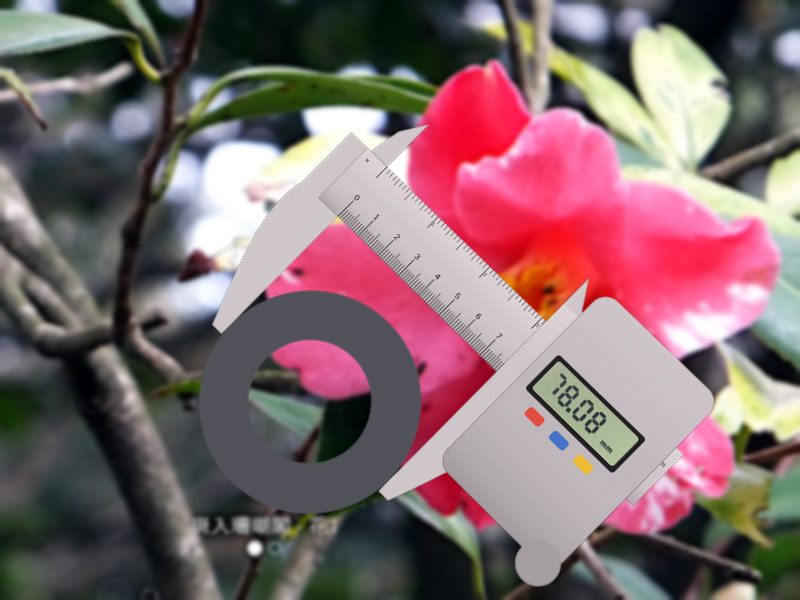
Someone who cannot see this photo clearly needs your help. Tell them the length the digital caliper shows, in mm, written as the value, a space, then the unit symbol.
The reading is 78.08 mm
